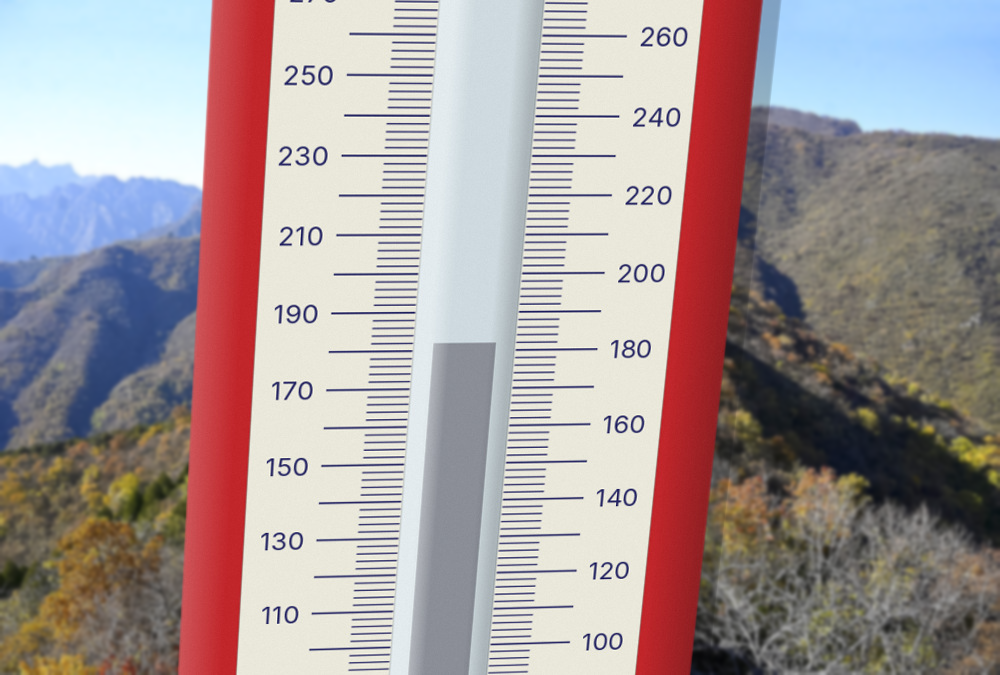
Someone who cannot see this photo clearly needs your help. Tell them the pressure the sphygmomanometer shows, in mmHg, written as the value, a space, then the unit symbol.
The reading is 182 mmHg
